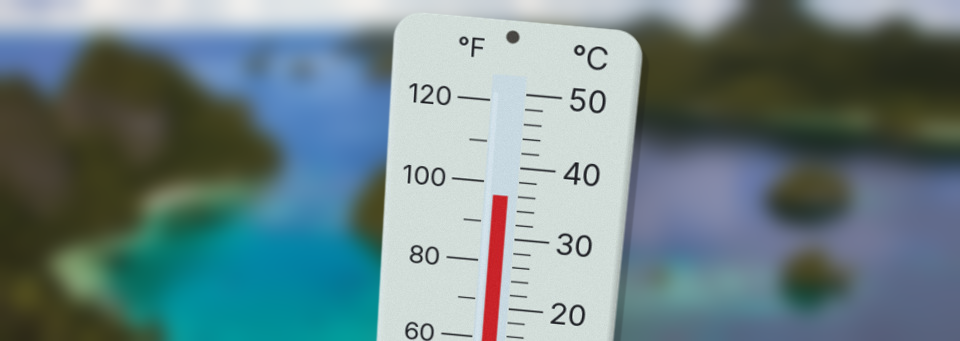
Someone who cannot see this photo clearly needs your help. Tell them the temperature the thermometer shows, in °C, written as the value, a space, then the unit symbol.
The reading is 36 °C
